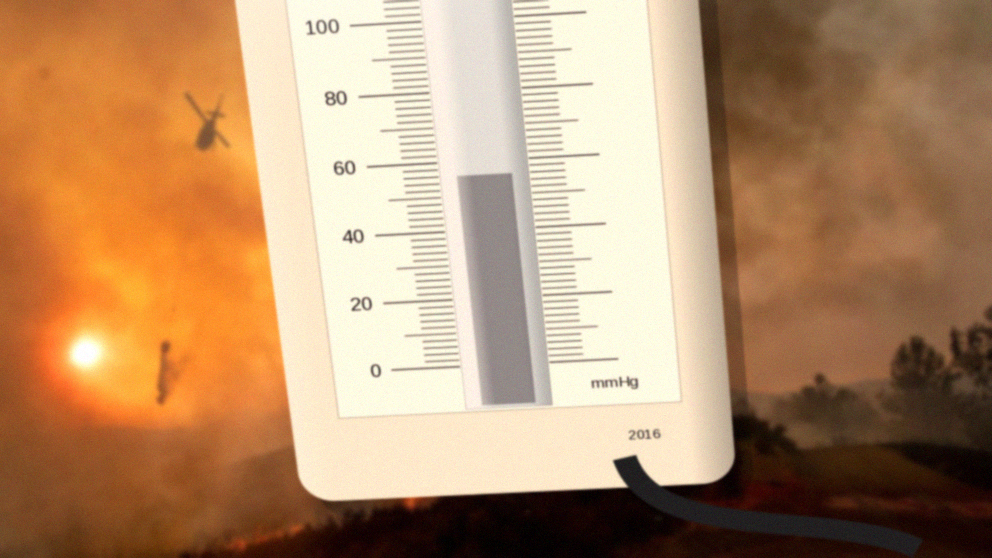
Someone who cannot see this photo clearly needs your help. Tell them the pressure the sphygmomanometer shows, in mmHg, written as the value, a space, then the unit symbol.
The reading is 56 mmHg
